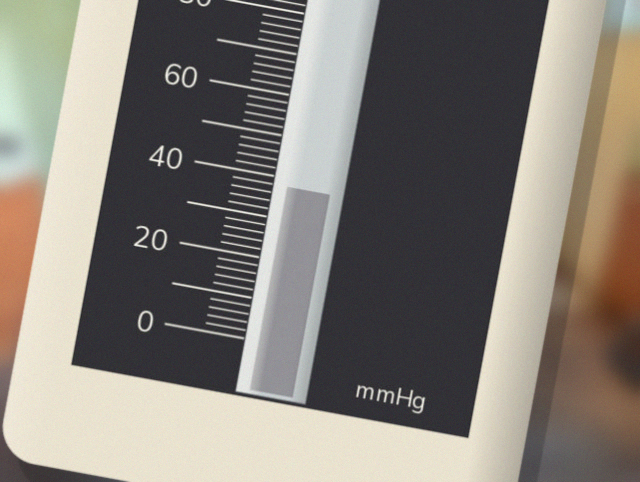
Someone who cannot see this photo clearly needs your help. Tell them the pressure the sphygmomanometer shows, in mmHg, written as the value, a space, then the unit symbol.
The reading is 38 mmHg
